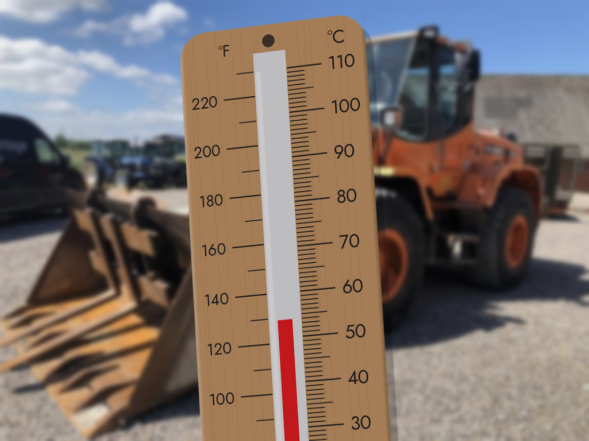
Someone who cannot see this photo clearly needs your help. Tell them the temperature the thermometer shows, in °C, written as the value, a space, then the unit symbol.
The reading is 54 °C
